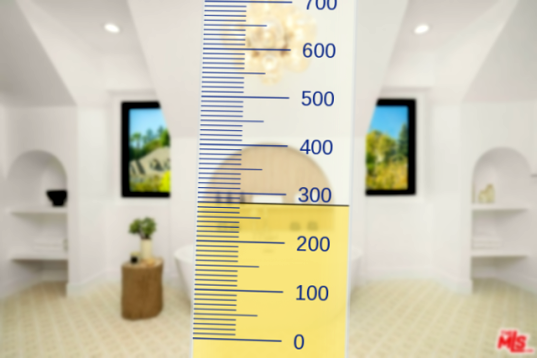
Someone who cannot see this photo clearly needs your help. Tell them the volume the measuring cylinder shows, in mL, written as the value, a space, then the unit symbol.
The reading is 280 mL
